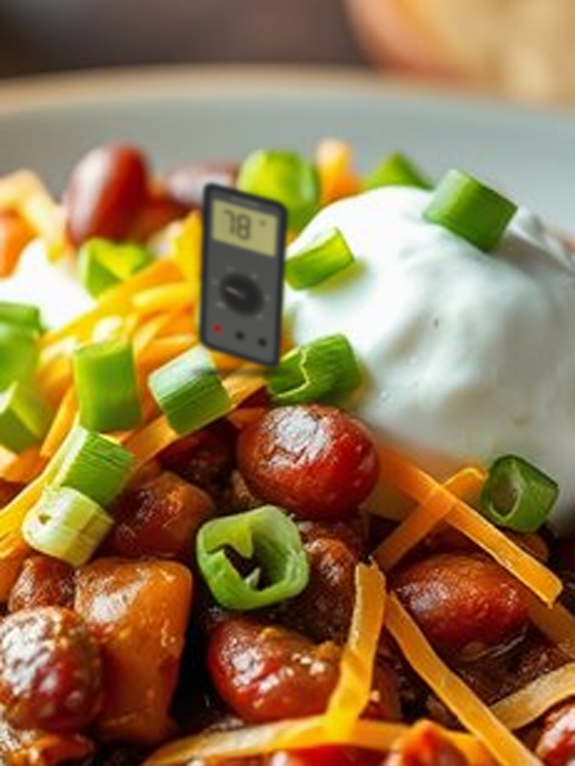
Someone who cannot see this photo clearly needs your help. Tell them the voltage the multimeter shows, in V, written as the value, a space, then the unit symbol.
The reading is 78 V
